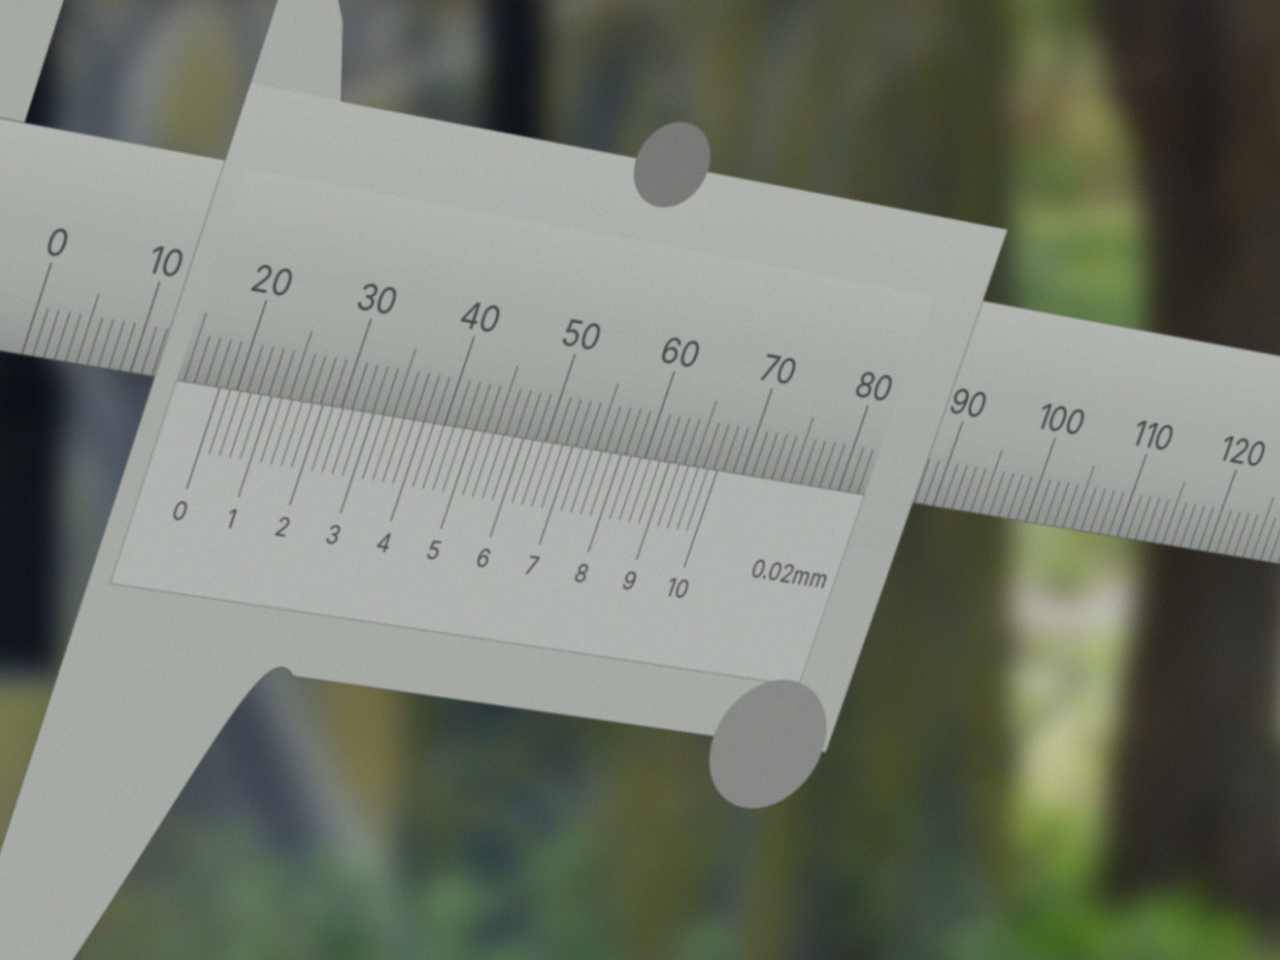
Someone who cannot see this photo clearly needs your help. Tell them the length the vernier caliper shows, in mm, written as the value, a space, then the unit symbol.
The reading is 18.4 mm
